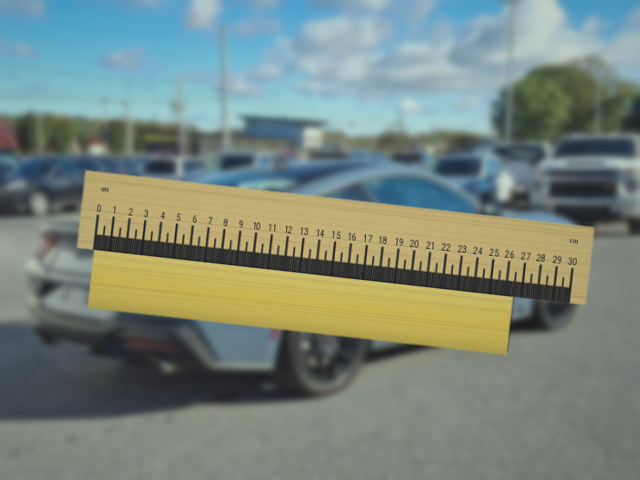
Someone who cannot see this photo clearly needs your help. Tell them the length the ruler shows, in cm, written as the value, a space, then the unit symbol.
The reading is 26.5 cm
